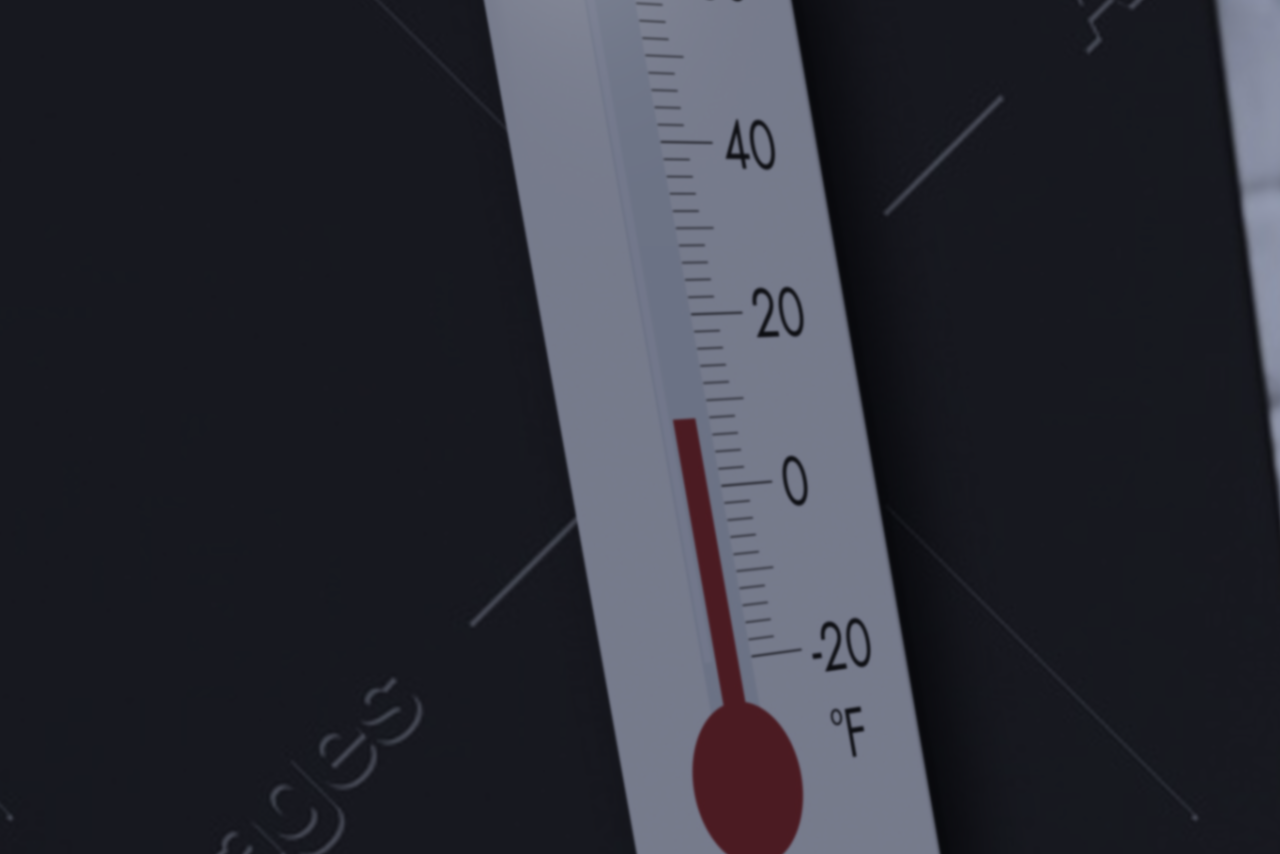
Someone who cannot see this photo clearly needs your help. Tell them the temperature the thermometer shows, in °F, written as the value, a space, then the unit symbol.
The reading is 8 °F
